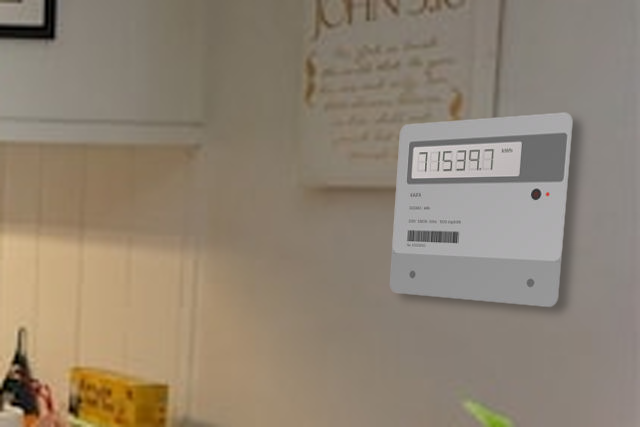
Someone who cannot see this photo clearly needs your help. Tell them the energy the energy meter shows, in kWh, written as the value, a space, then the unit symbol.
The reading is 71539.7 kWh
